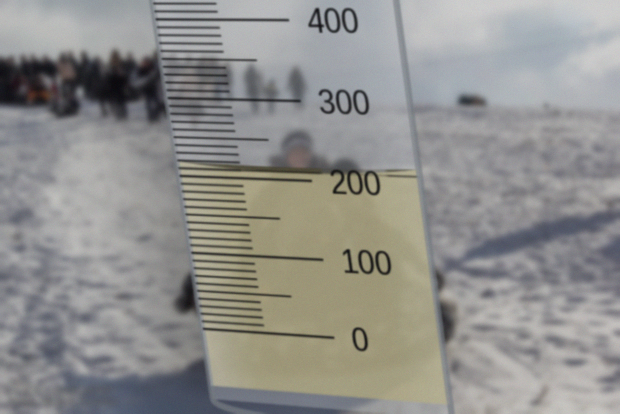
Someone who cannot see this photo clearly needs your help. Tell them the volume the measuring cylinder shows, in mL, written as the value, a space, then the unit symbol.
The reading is 210 mL
